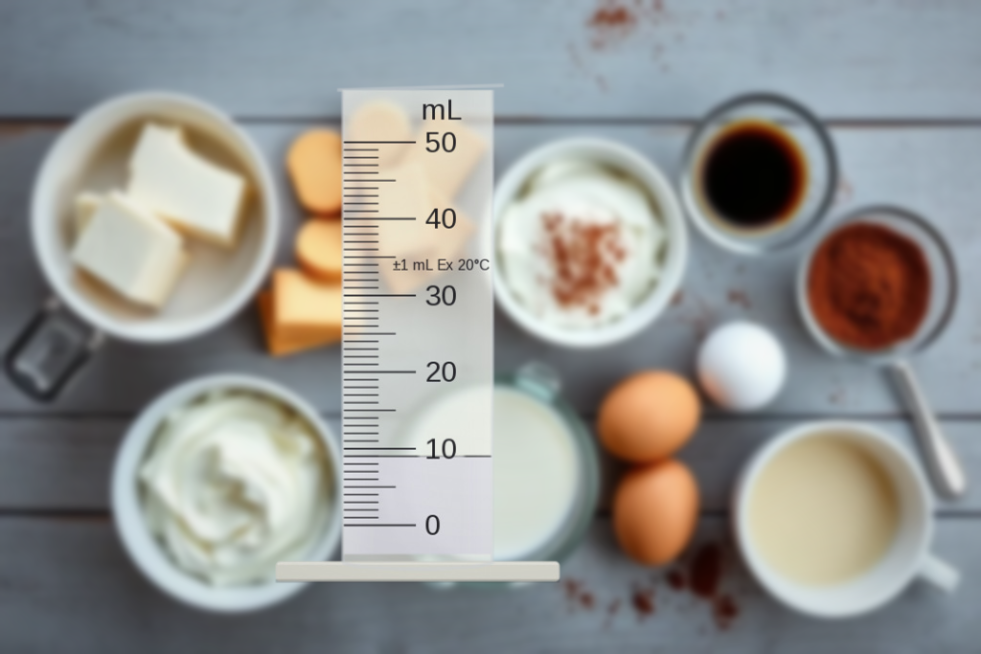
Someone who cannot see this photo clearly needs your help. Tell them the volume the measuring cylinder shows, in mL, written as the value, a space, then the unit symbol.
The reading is 9 mL
